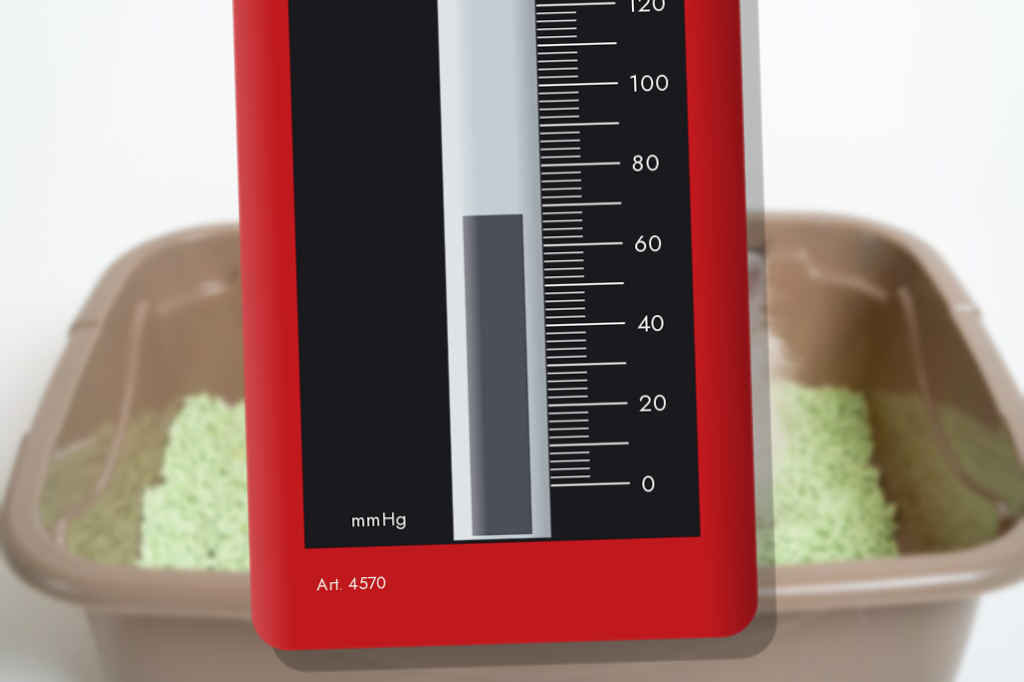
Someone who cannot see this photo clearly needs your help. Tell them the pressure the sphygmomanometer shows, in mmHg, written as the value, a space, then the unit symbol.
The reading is 68 mmHg
